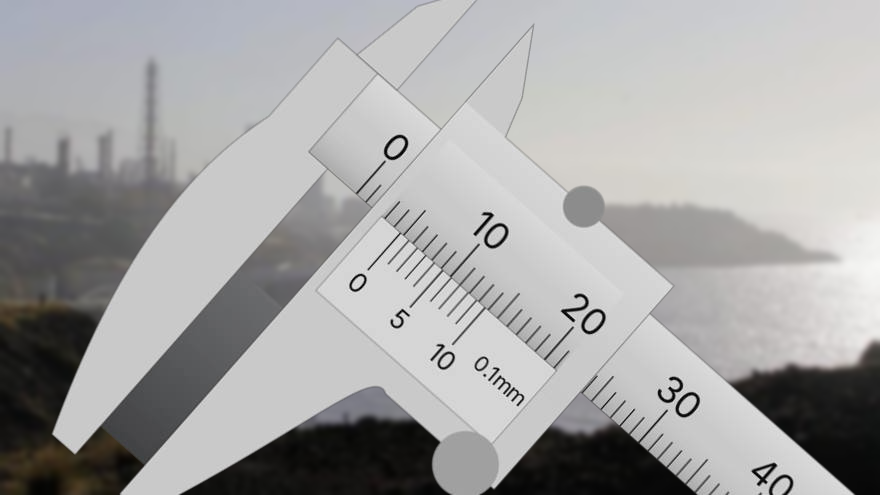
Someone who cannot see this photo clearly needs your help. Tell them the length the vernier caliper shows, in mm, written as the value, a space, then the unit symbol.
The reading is 4.7 mm
